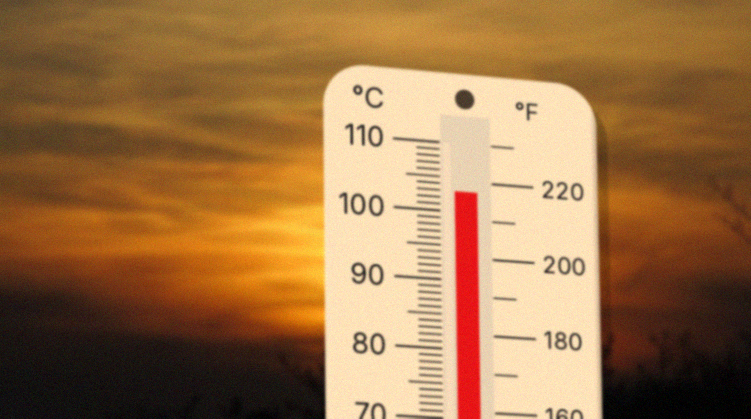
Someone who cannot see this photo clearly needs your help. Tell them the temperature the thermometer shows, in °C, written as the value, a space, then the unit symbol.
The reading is 103 °C
